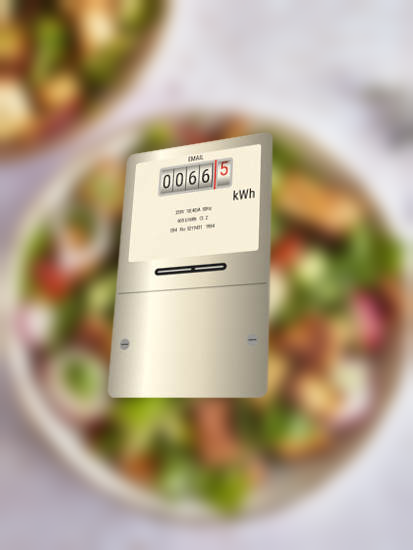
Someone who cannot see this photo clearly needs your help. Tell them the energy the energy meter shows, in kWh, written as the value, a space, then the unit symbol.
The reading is 66.5 kWh
